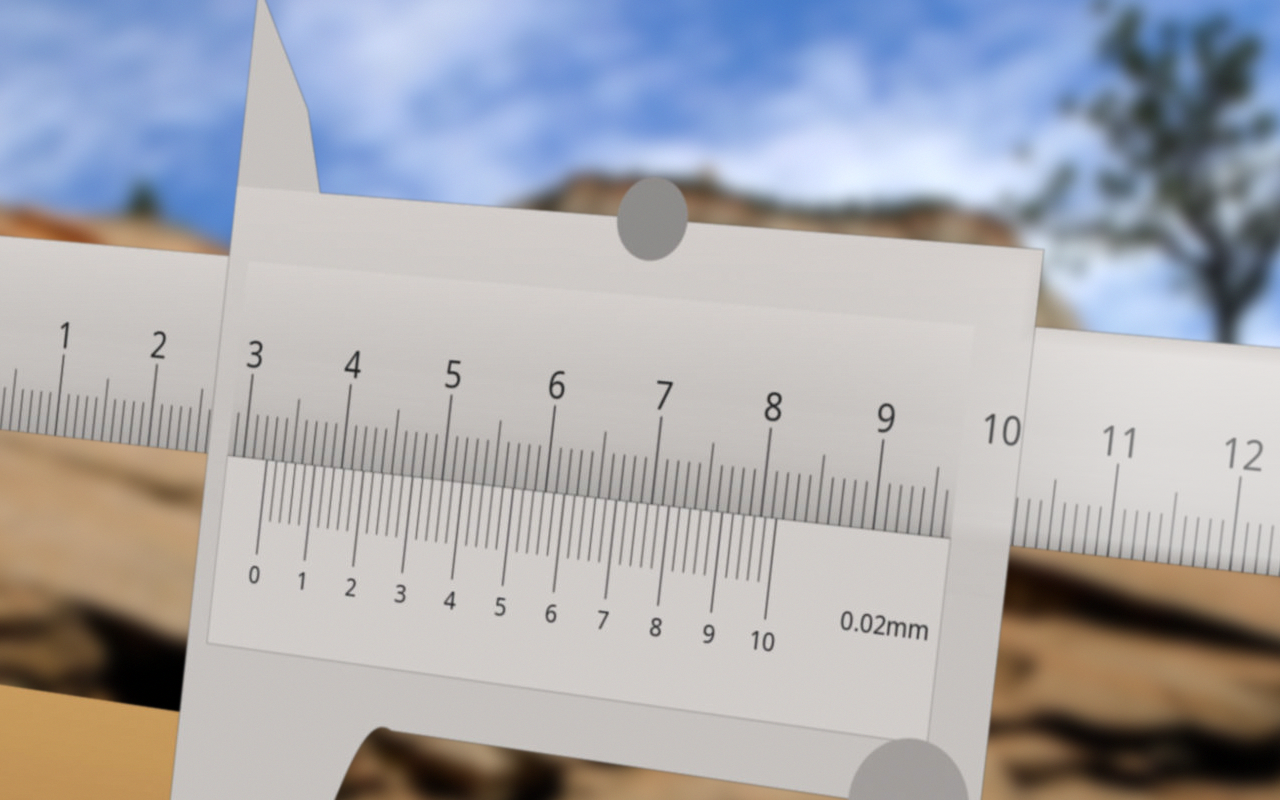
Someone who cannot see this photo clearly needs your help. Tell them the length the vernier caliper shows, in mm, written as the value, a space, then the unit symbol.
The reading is 32.4 mm
